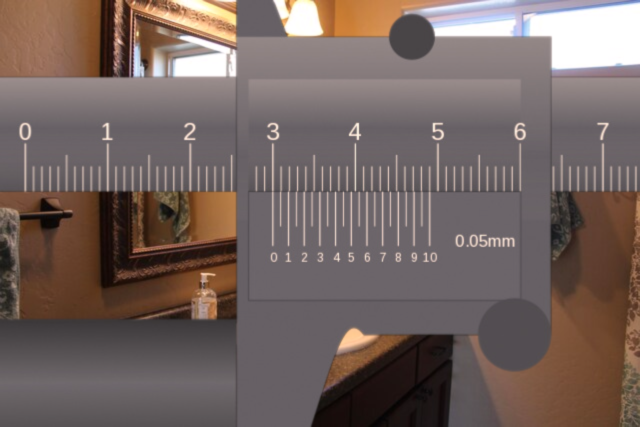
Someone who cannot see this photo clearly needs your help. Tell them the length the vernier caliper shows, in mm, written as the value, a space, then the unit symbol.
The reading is 30.0 mm
